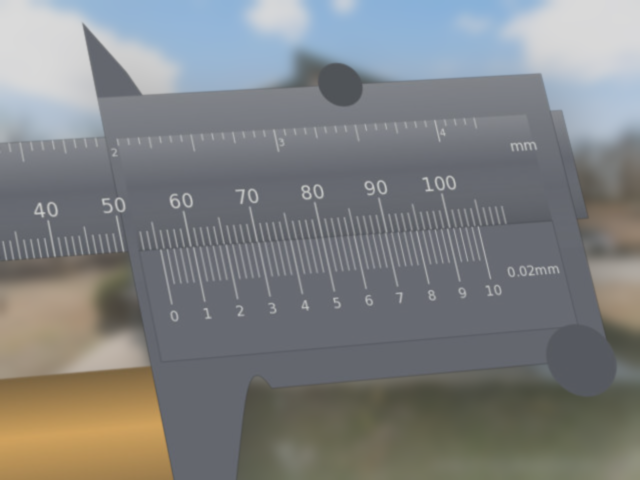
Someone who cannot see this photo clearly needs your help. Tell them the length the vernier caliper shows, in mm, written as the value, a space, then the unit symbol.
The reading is 55.5 mm
